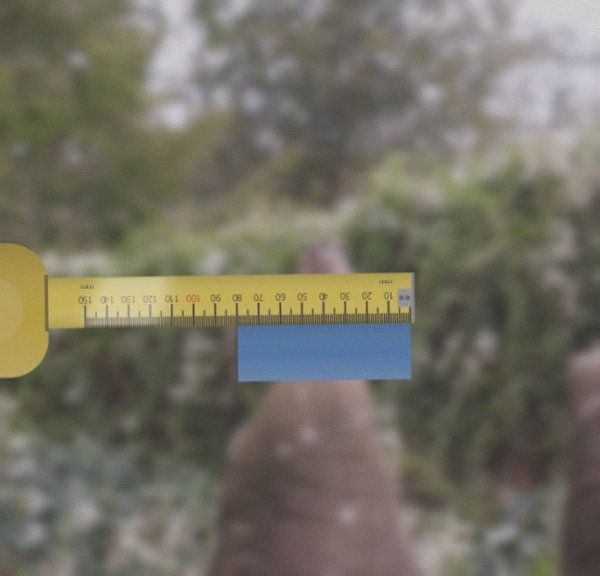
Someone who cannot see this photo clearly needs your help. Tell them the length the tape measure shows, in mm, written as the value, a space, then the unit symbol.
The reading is 80 mm
